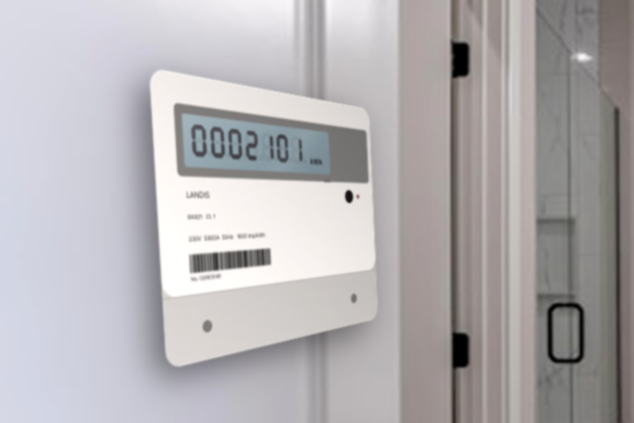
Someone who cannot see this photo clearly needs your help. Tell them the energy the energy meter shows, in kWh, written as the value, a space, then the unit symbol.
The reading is 2101 kWh
